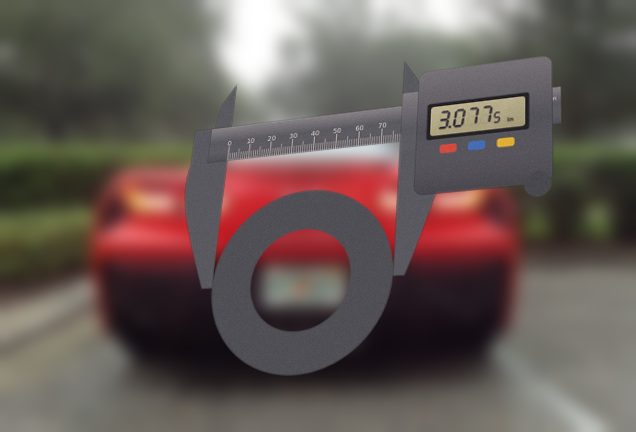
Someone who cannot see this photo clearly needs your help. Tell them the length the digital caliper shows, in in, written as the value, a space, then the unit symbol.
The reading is 3.0775 in
